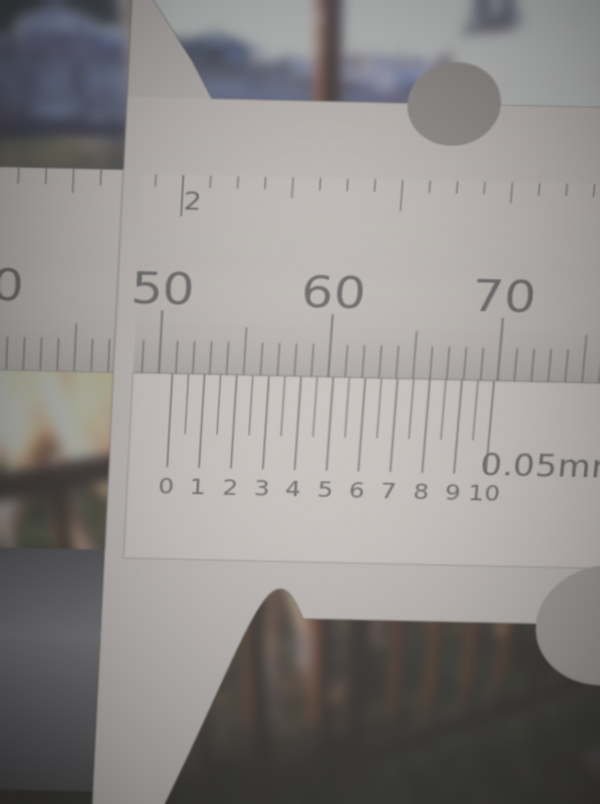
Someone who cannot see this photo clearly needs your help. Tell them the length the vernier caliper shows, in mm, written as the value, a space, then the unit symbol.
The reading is 50.8 mm
